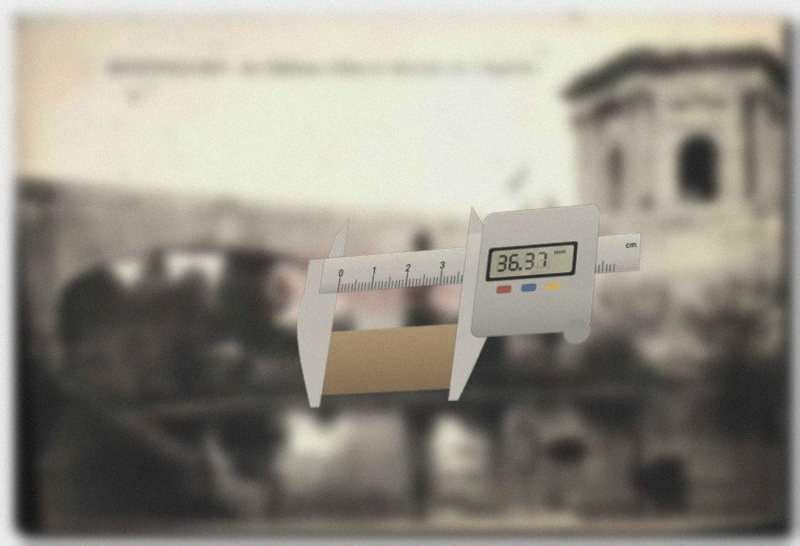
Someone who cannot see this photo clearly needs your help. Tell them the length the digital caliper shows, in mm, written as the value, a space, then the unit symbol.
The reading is 36.37 mm
